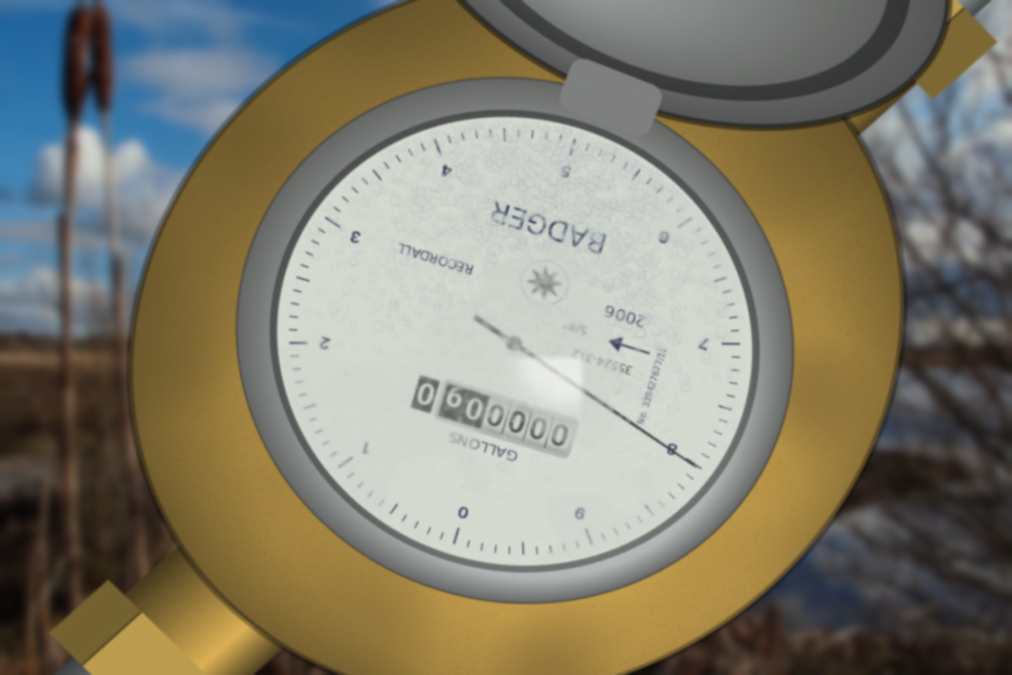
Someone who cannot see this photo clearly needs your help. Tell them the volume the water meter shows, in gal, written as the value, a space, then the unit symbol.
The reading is 88.0 gal
